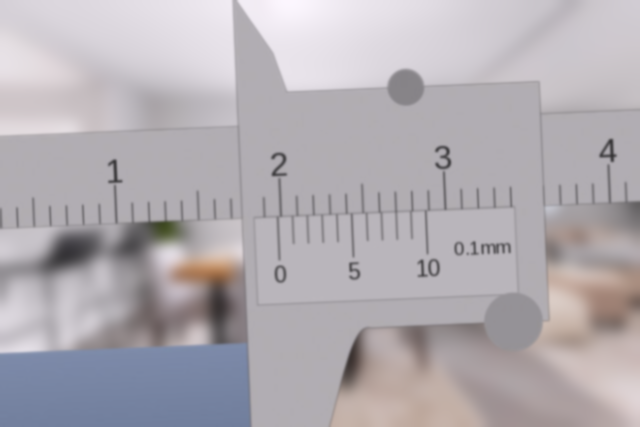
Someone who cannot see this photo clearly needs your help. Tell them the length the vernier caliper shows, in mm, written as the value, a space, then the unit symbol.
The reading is 19.8 mm
